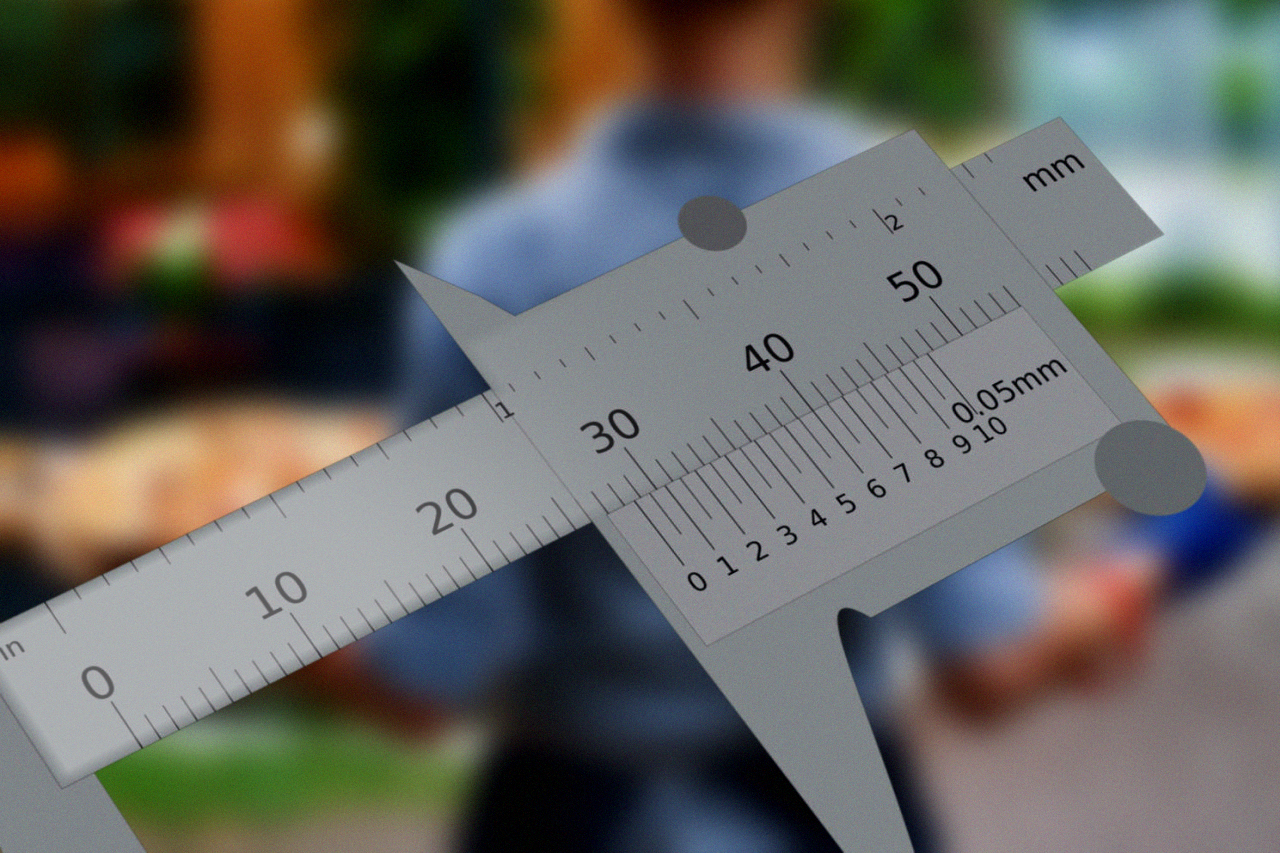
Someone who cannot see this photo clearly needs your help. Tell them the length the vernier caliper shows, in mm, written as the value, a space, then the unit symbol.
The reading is 28.6 mm
